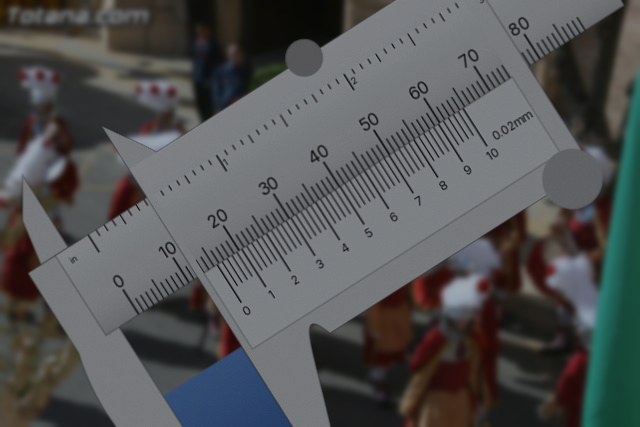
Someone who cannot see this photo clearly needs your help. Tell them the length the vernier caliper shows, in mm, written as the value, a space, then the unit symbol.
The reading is 15.6 mm
